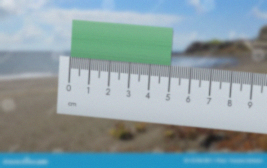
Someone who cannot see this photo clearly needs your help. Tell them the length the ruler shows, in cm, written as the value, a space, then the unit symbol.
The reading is 5 cm
